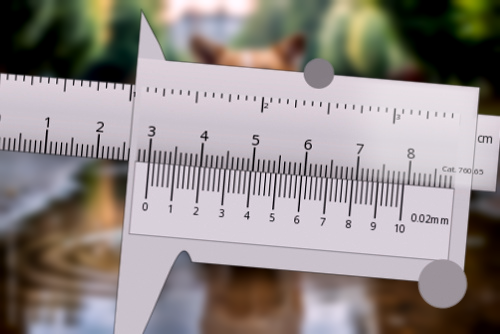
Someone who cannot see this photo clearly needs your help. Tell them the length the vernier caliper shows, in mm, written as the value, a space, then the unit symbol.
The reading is 30.0 mm
